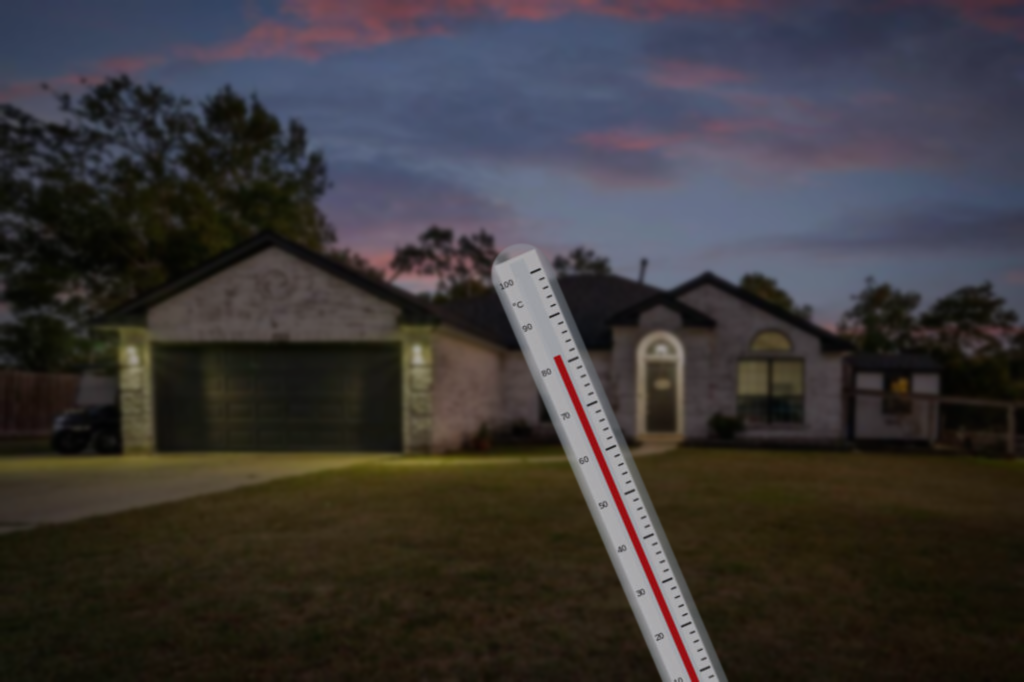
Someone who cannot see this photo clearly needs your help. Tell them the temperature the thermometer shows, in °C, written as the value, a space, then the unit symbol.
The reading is 82 °C
